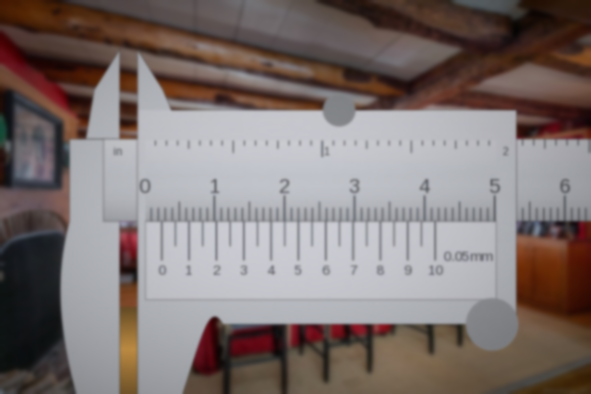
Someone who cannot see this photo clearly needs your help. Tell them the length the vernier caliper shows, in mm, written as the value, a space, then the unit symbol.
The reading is 2.5 mm
